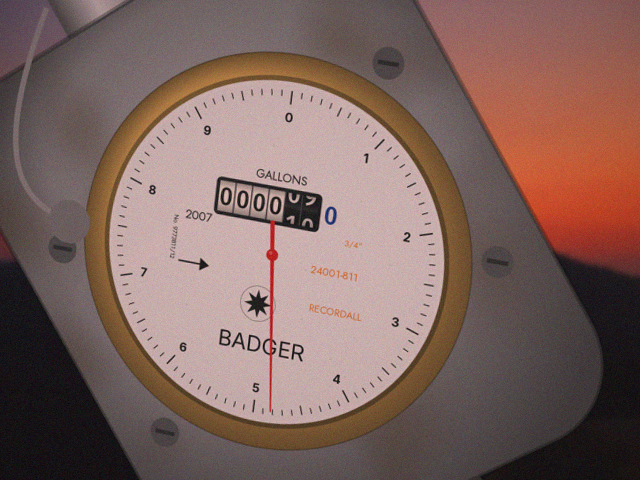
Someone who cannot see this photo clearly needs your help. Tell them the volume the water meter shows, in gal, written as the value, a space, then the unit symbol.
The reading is 94.8 gal
